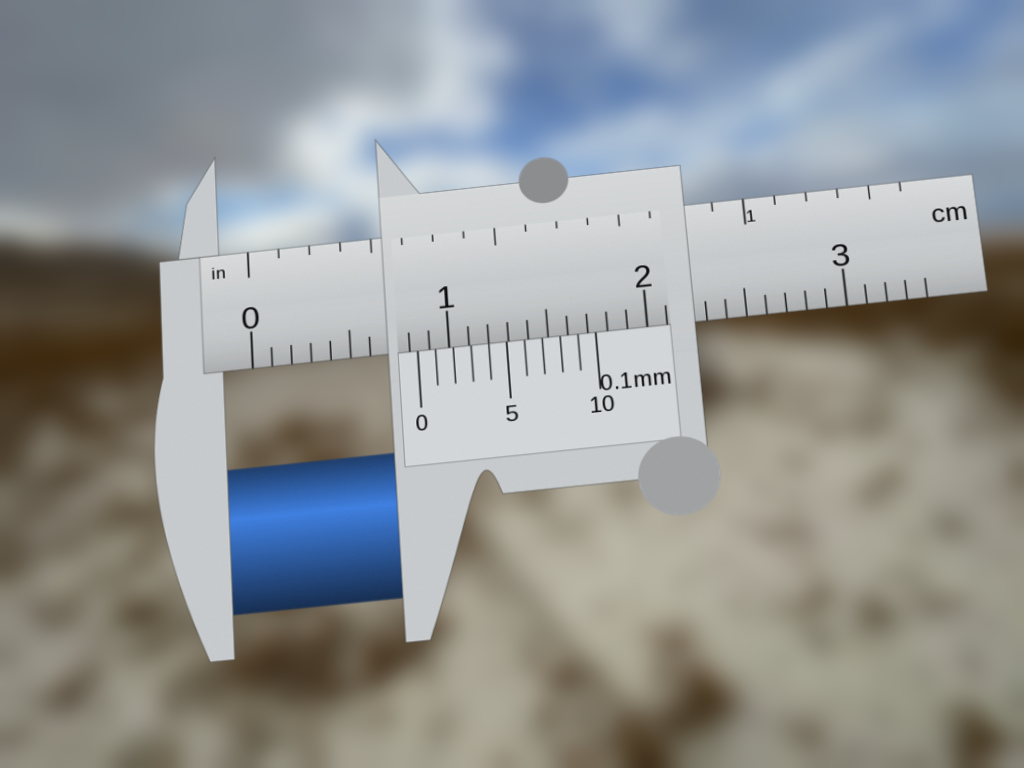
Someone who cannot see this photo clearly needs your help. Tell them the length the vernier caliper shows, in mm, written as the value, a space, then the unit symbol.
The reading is 8.4 mm
